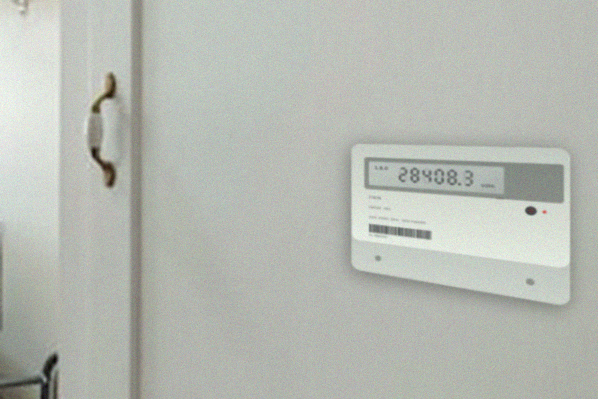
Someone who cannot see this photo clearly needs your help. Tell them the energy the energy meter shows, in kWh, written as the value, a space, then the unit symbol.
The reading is 28408.3 kWh
